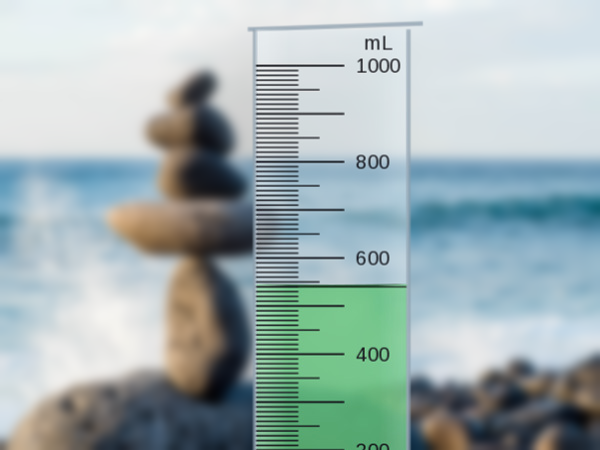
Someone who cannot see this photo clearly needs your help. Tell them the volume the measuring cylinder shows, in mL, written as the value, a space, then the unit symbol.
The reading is 540 mL
